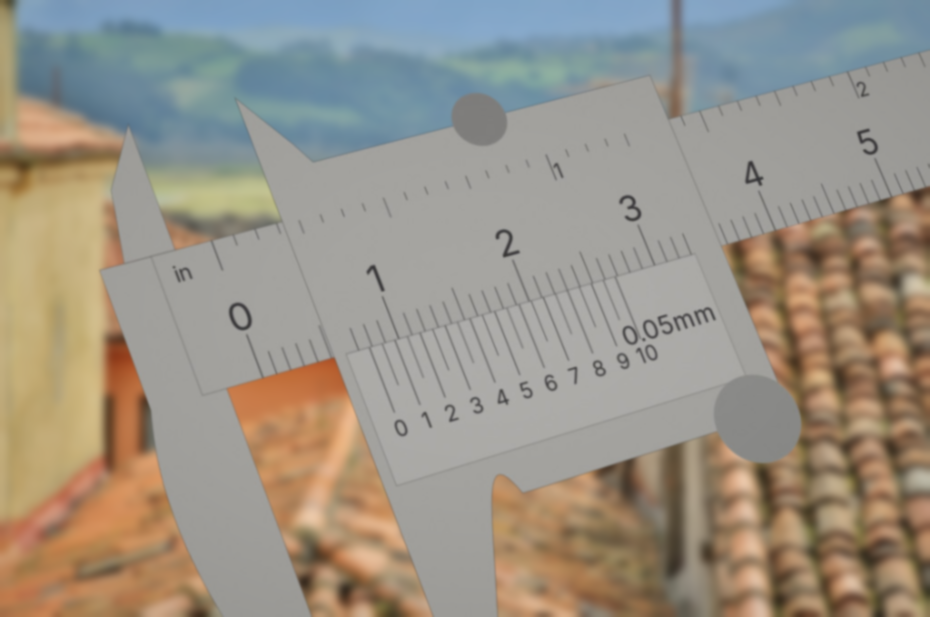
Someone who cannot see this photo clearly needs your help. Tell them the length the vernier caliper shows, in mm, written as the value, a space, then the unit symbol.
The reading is 7.8 mm
